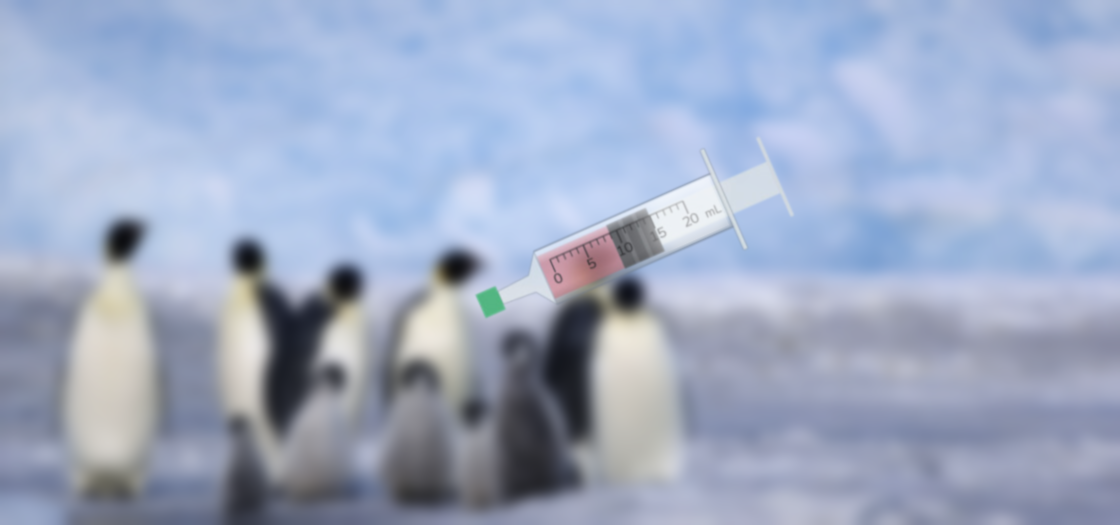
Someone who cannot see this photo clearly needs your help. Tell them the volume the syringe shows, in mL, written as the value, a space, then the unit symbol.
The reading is 9 mL
